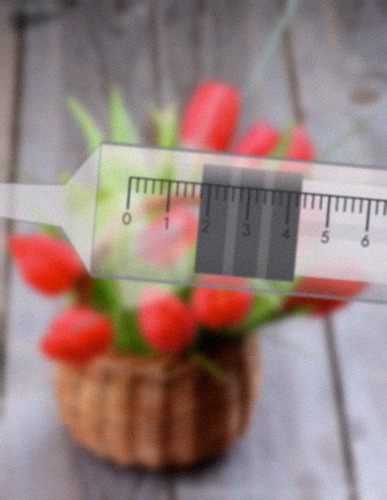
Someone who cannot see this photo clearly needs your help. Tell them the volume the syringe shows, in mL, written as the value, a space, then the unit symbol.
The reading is 1.8 mL
